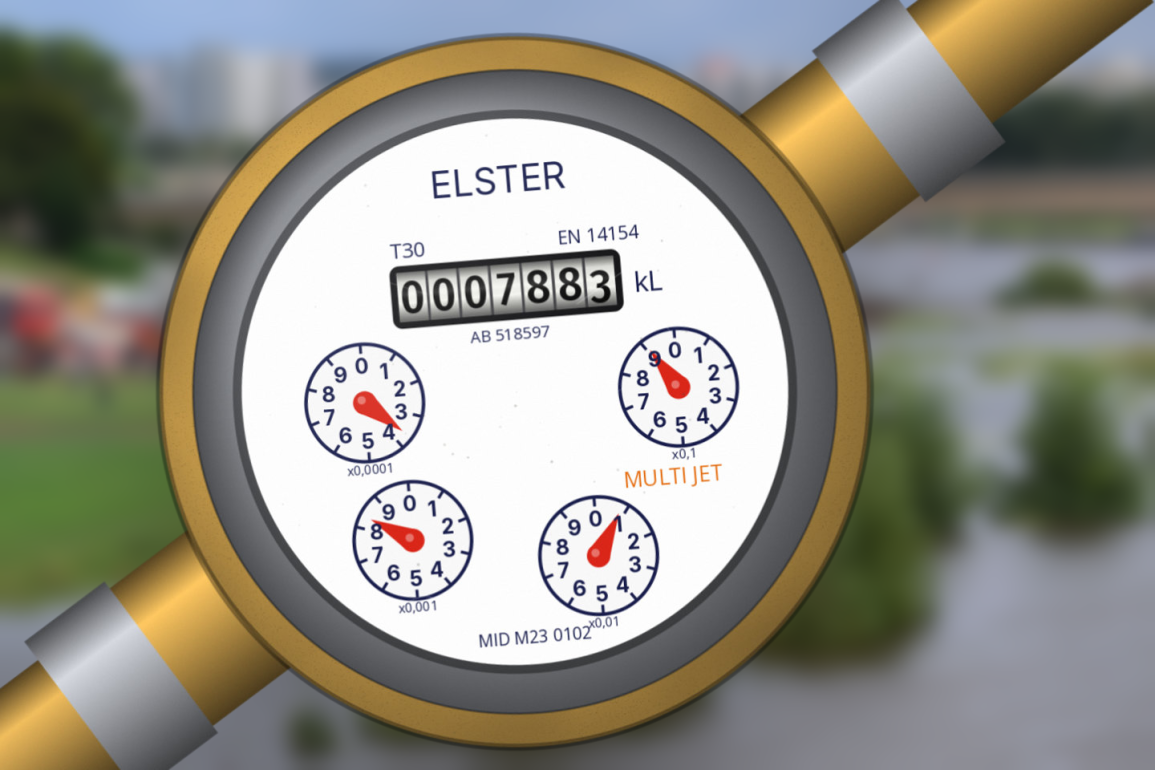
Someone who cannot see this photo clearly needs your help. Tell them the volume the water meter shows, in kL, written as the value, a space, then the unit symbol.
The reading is 7882.9083 kL
